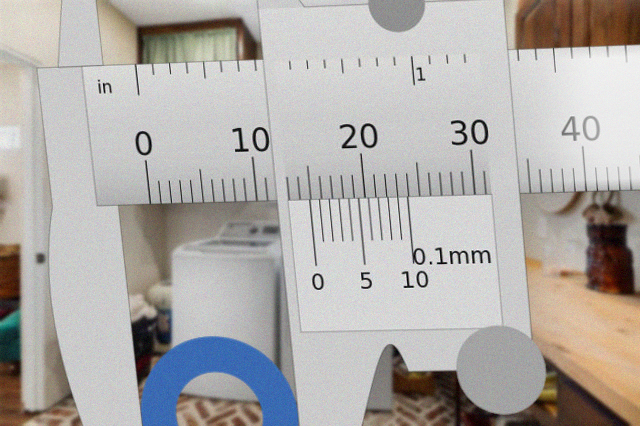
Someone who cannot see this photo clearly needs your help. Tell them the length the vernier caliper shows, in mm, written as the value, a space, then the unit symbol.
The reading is 14.9 mm
